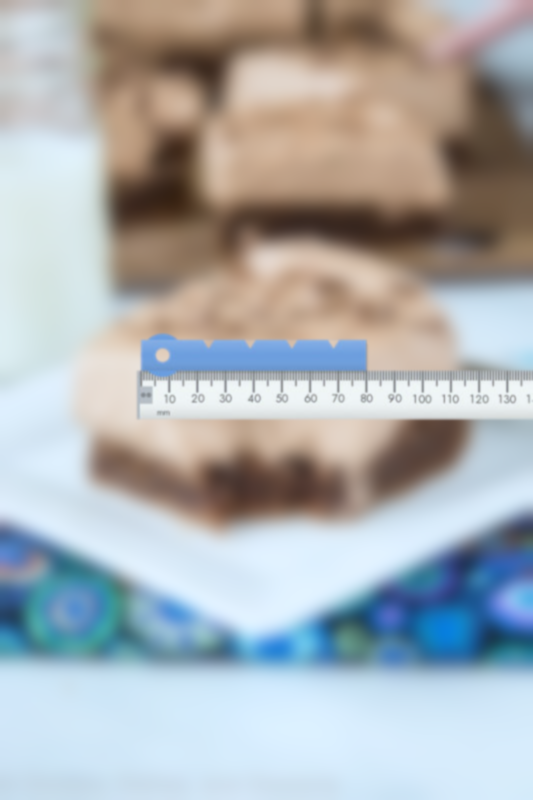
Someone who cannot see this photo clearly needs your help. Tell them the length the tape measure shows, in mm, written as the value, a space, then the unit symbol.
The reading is 80 mm
